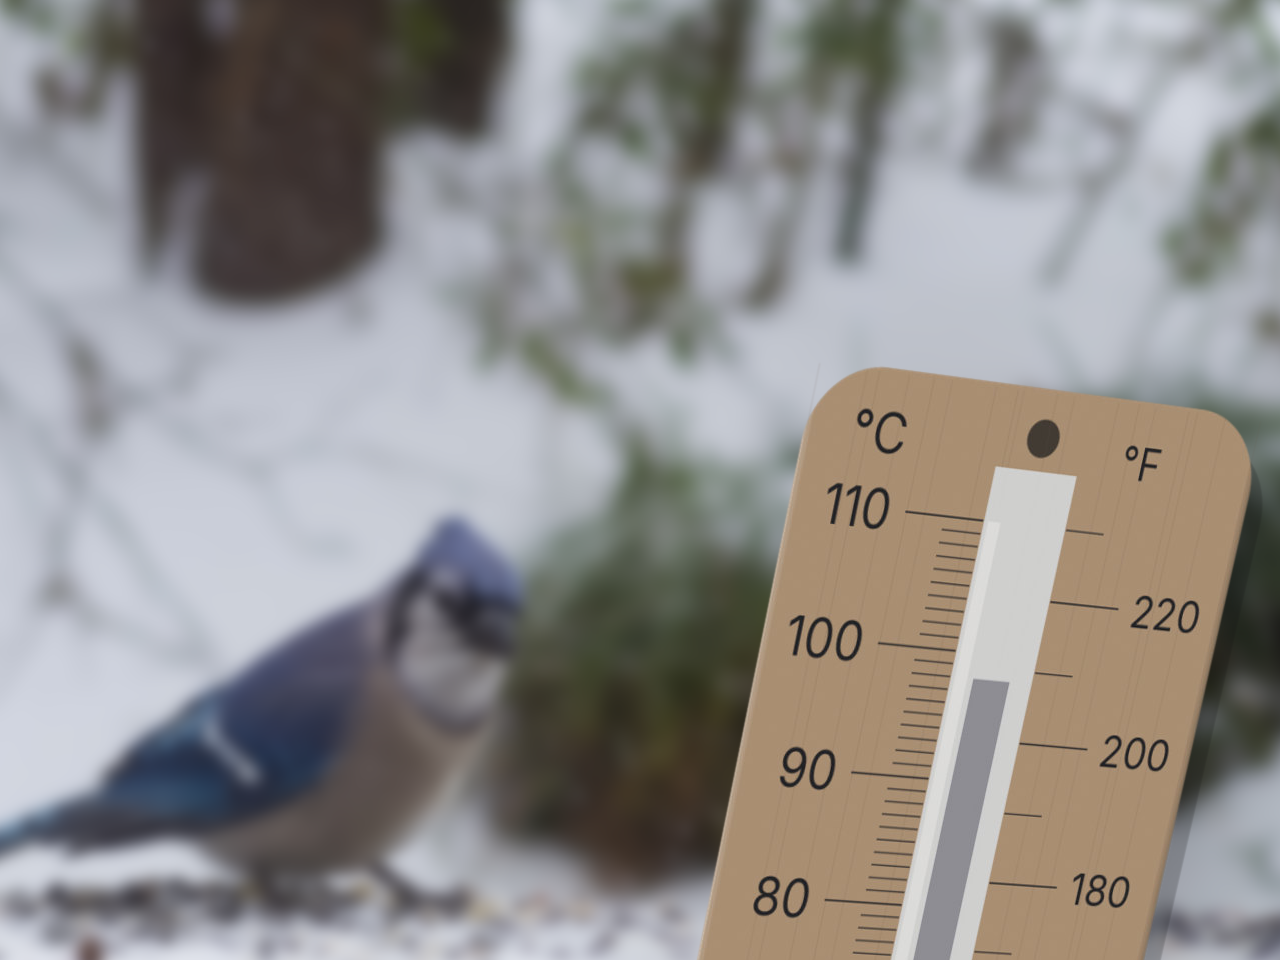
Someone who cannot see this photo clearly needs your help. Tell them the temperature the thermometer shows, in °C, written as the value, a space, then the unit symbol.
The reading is 98 °C
